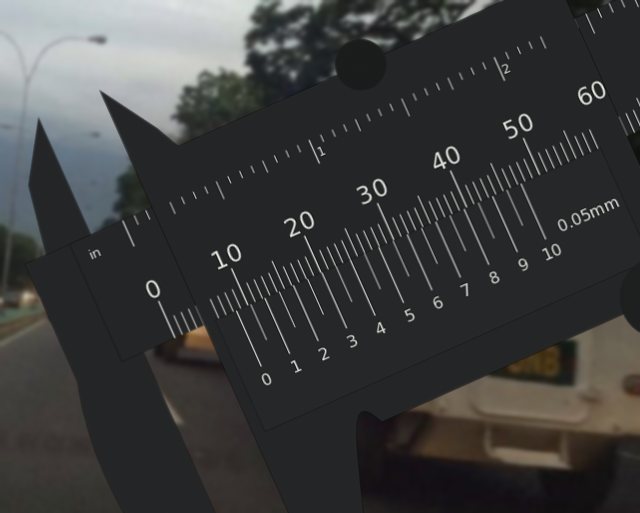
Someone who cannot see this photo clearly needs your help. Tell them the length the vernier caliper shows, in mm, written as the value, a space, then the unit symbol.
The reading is 8.4 mm
